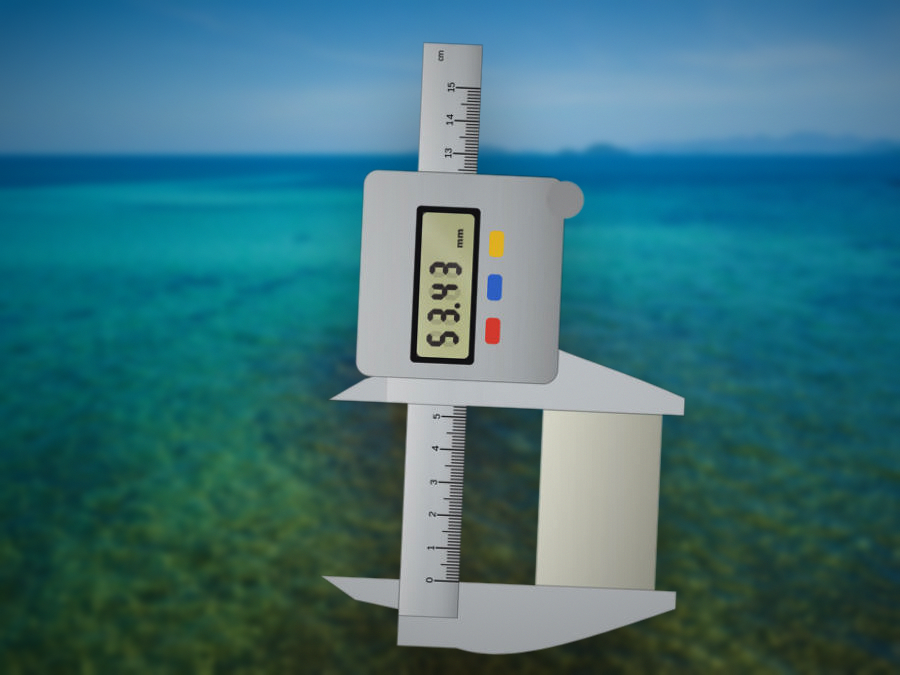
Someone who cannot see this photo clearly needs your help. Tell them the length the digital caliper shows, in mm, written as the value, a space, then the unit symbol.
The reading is 53.43 mm
